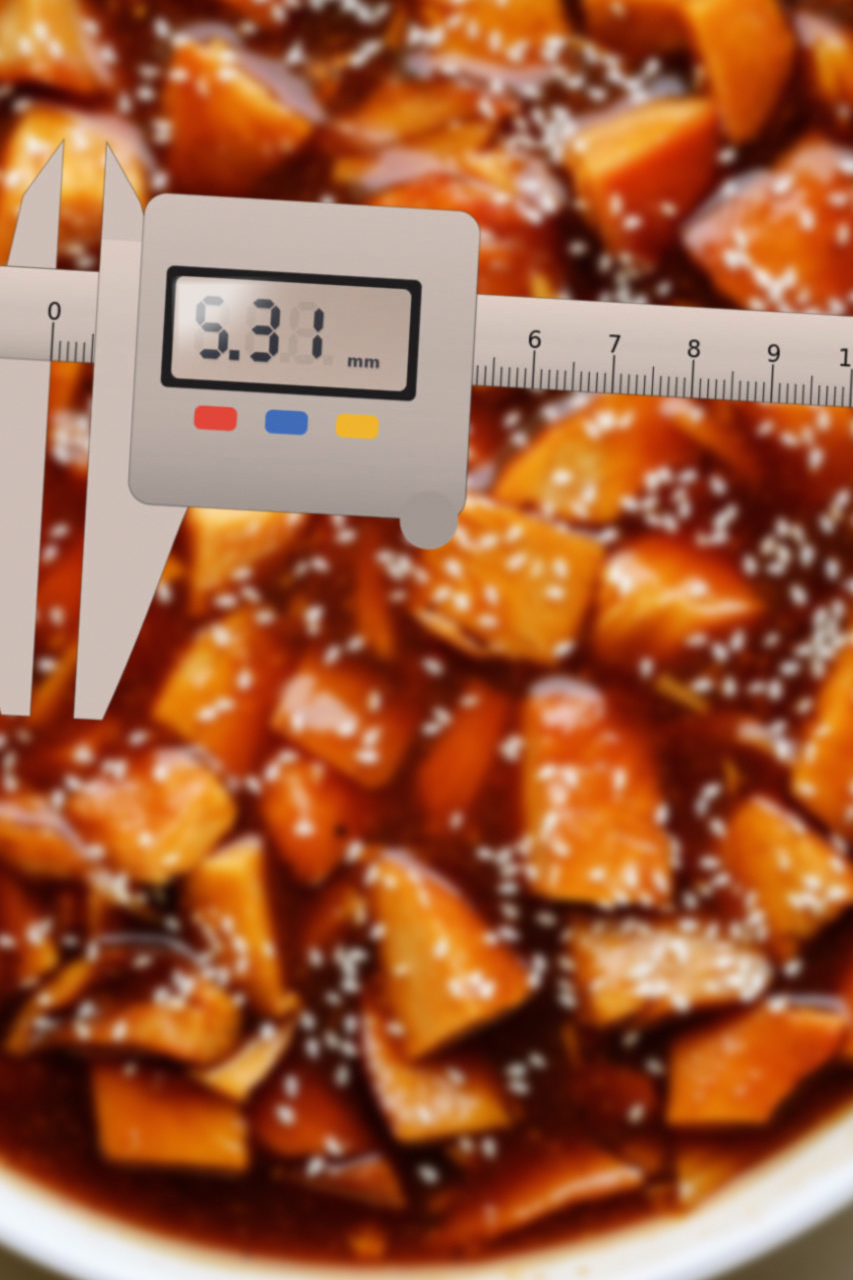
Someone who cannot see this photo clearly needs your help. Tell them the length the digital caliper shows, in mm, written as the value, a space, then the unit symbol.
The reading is 5.31 mm
